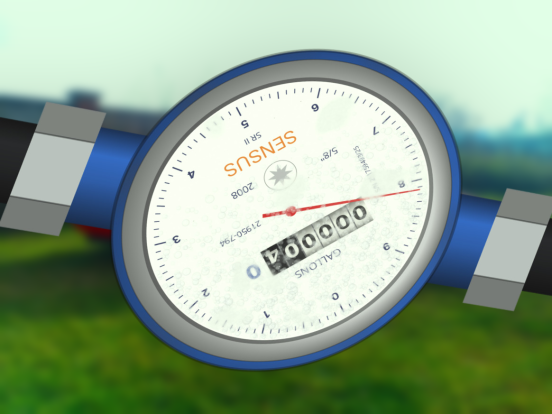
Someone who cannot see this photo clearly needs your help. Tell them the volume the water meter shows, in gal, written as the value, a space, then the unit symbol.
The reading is 38.1 gal
